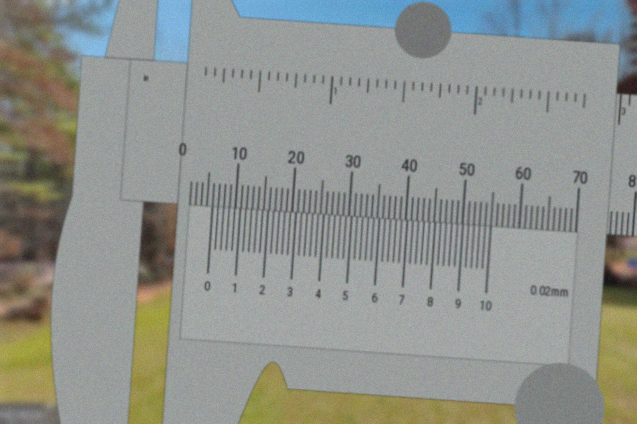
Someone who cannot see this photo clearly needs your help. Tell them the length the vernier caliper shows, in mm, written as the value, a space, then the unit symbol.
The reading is 6.0 mm
